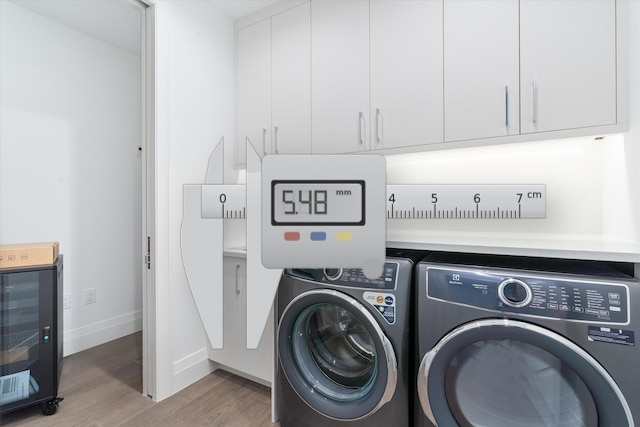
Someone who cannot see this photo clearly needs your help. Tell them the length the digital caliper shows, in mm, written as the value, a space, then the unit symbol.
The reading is 5.48 mm
